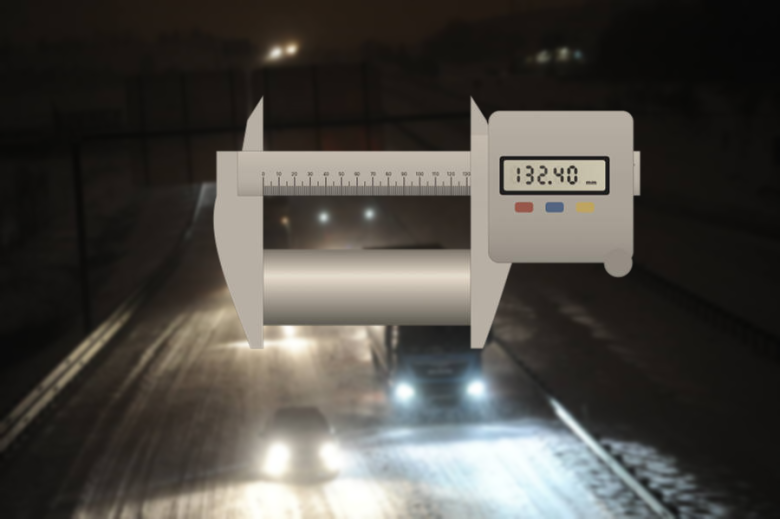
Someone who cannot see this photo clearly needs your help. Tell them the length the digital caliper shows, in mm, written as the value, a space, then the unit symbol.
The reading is 132.40 mm
